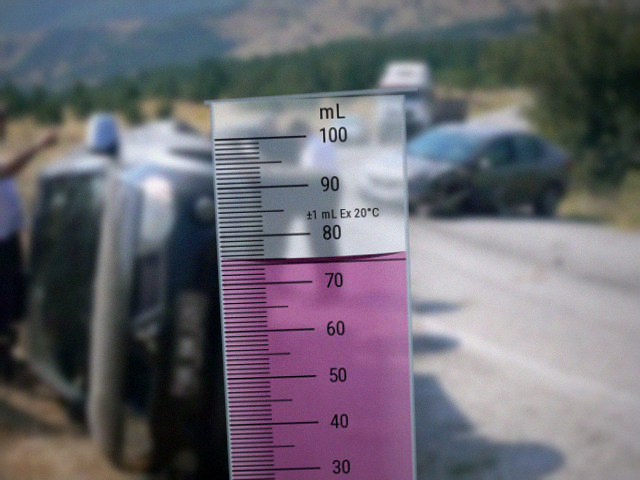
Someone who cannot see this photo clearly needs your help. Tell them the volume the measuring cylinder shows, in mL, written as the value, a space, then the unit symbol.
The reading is 74 mL
